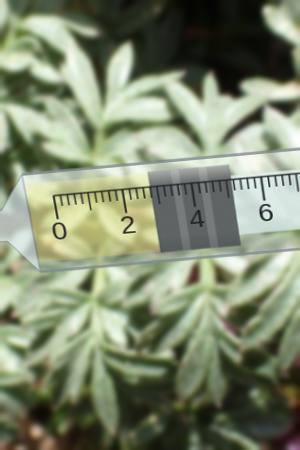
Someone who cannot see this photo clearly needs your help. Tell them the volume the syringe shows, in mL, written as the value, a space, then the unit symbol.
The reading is 2.8 mL
